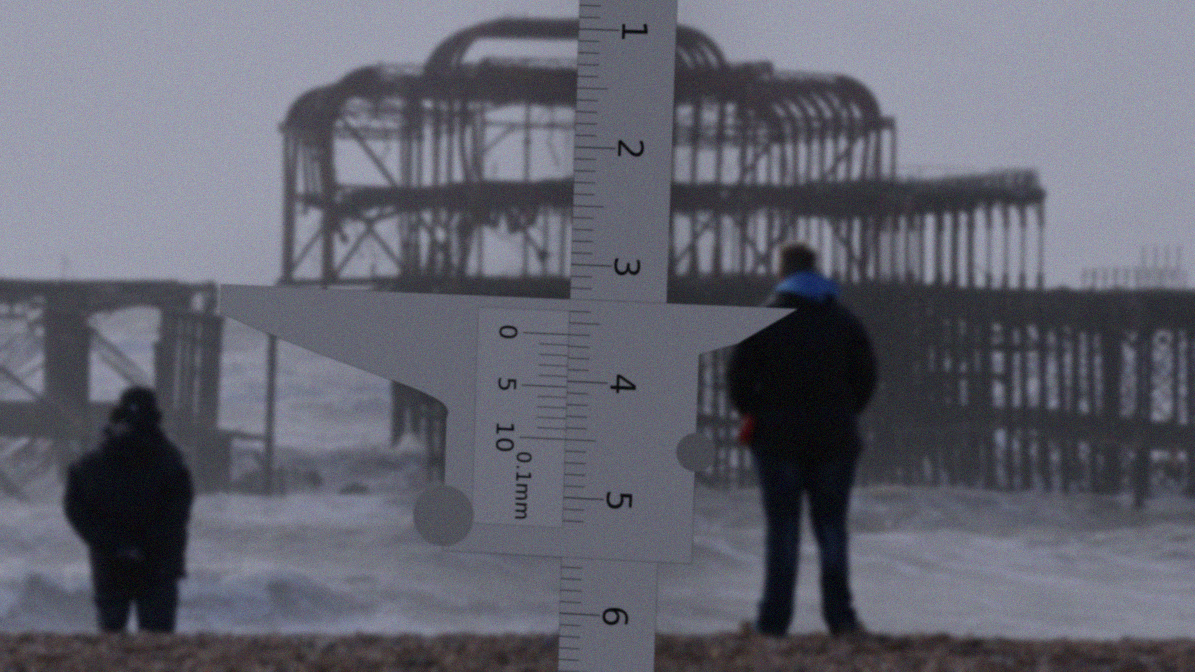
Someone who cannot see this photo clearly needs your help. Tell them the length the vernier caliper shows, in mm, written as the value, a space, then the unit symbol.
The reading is 36.0 mm
